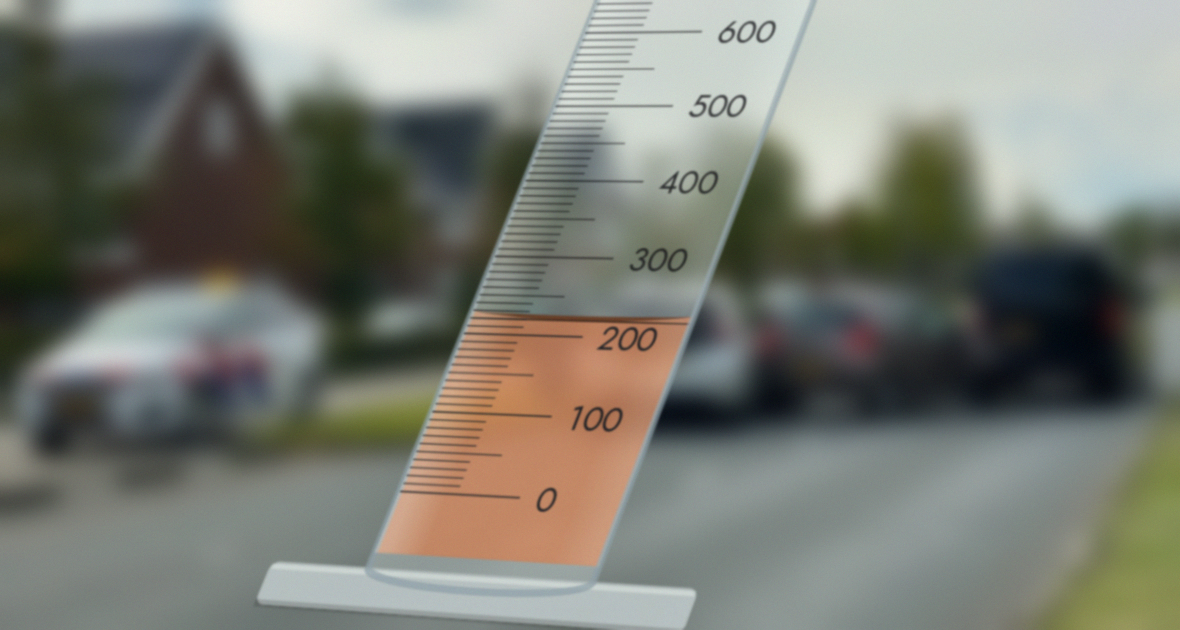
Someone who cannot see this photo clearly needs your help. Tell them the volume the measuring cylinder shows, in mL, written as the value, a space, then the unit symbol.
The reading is 220 mL
